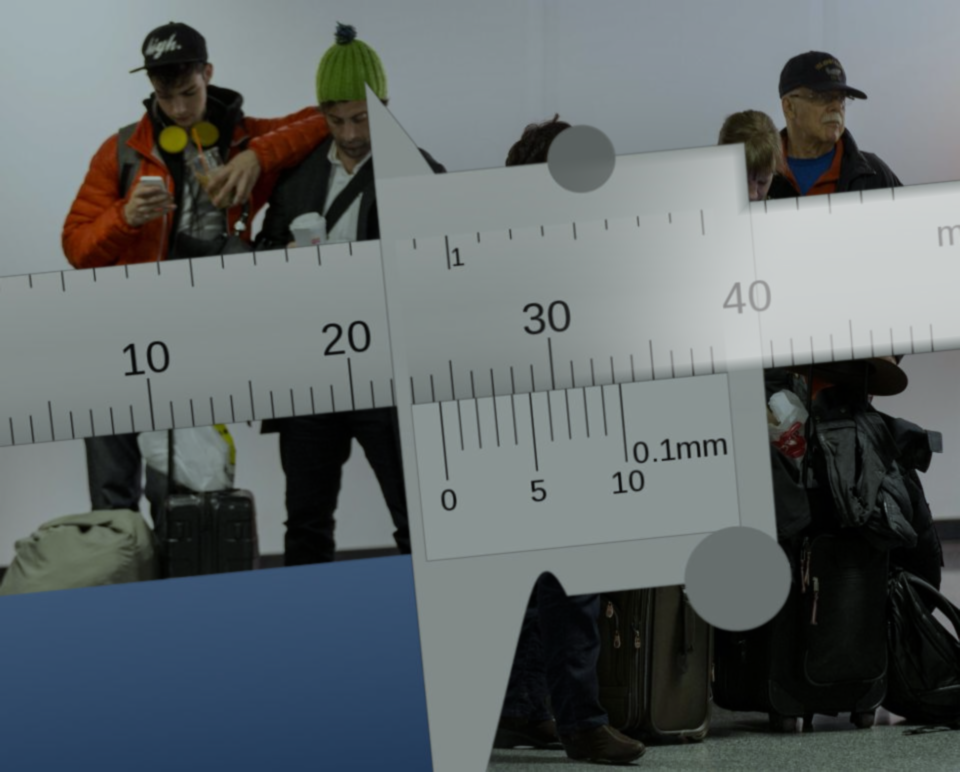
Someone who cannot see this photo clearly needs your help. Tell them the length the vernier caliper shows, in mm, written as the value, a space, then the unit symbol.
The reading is 24.3 mm
